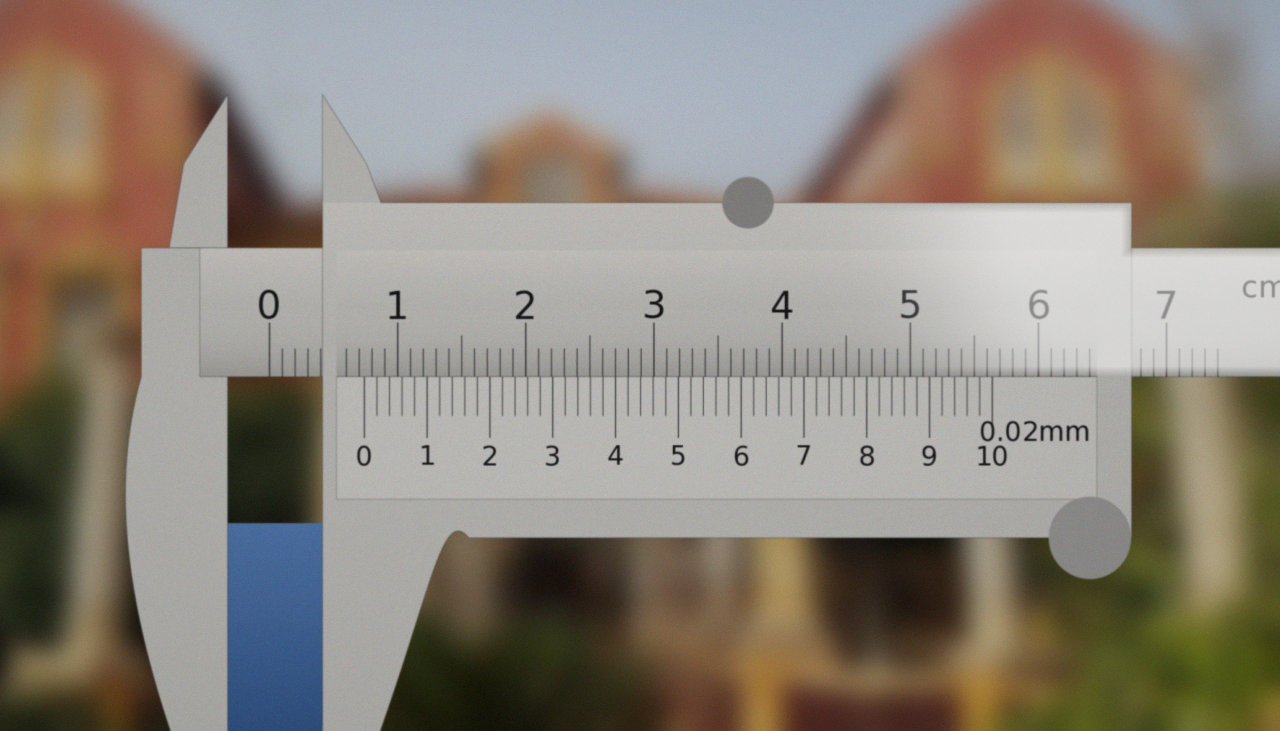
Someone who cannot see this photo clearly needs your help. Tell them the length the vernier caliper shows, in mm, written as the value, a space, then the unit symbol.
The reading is 7.4 mm
